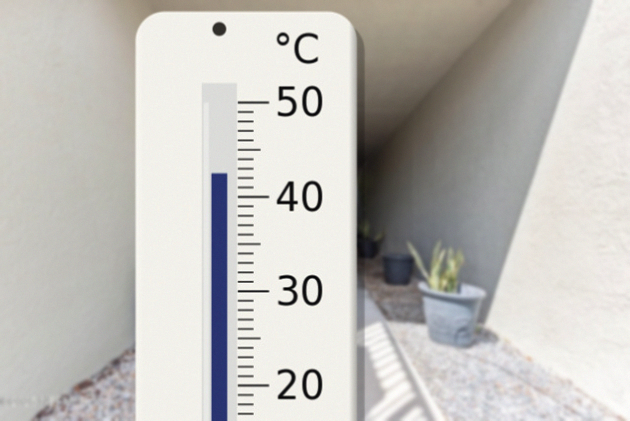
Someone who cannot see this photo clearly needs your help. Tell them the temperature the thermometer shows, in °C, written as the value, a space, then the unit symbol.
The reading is 42.5 °C
